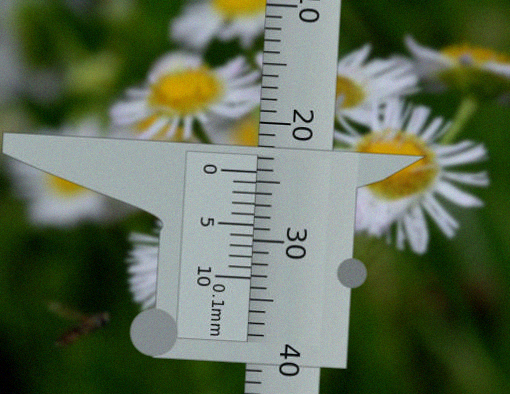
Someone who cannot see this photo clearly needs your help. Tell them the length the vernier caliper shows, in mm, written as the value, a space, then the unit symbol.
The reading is 24.2 mm
